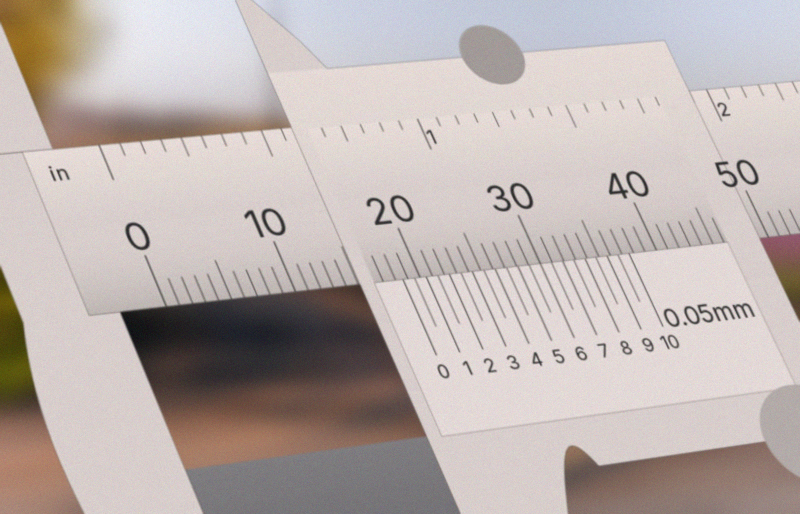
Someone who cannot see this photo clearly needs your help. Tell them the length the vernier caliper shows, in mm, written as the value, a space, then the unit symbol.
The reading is 18.6 mm
